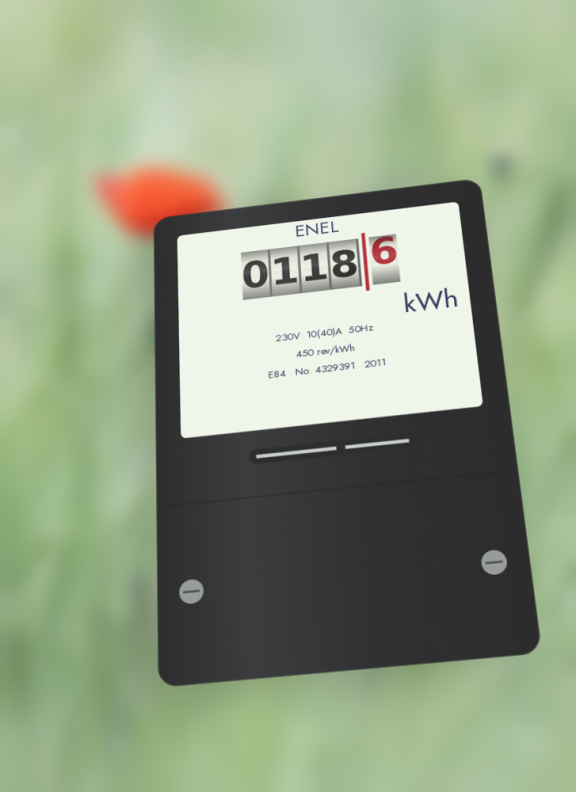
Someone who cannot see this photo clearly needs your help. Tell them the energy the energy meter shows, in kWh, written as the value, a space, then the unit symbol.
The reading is 118.6 kWh
